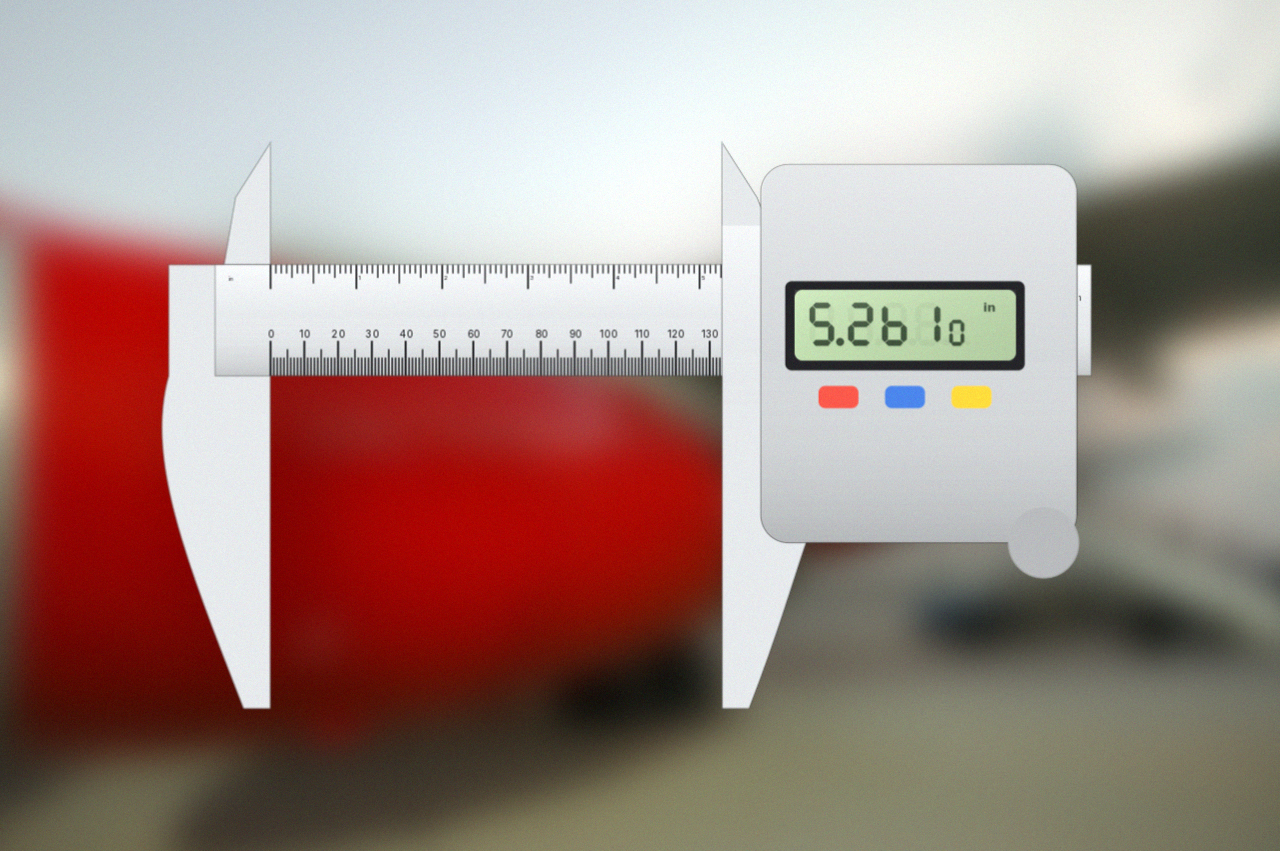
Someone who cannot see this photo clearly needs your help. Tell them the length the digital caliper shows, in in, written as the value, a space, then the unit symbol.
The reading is 5.2610 in
